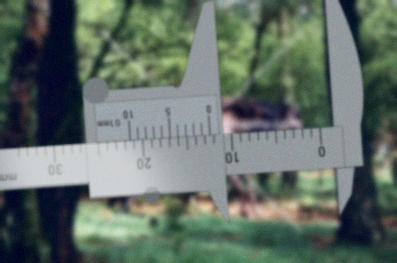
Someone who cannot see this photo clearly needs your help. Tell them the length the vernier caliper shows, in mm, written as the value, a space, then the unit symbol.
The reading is 12.4 mm
